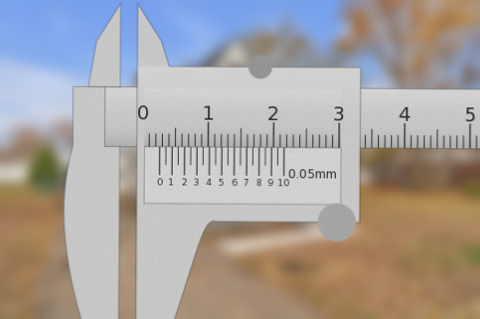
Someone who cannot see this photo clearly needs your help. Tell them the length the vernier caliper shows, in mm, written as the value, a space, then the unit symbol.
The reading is 2.6 mm
